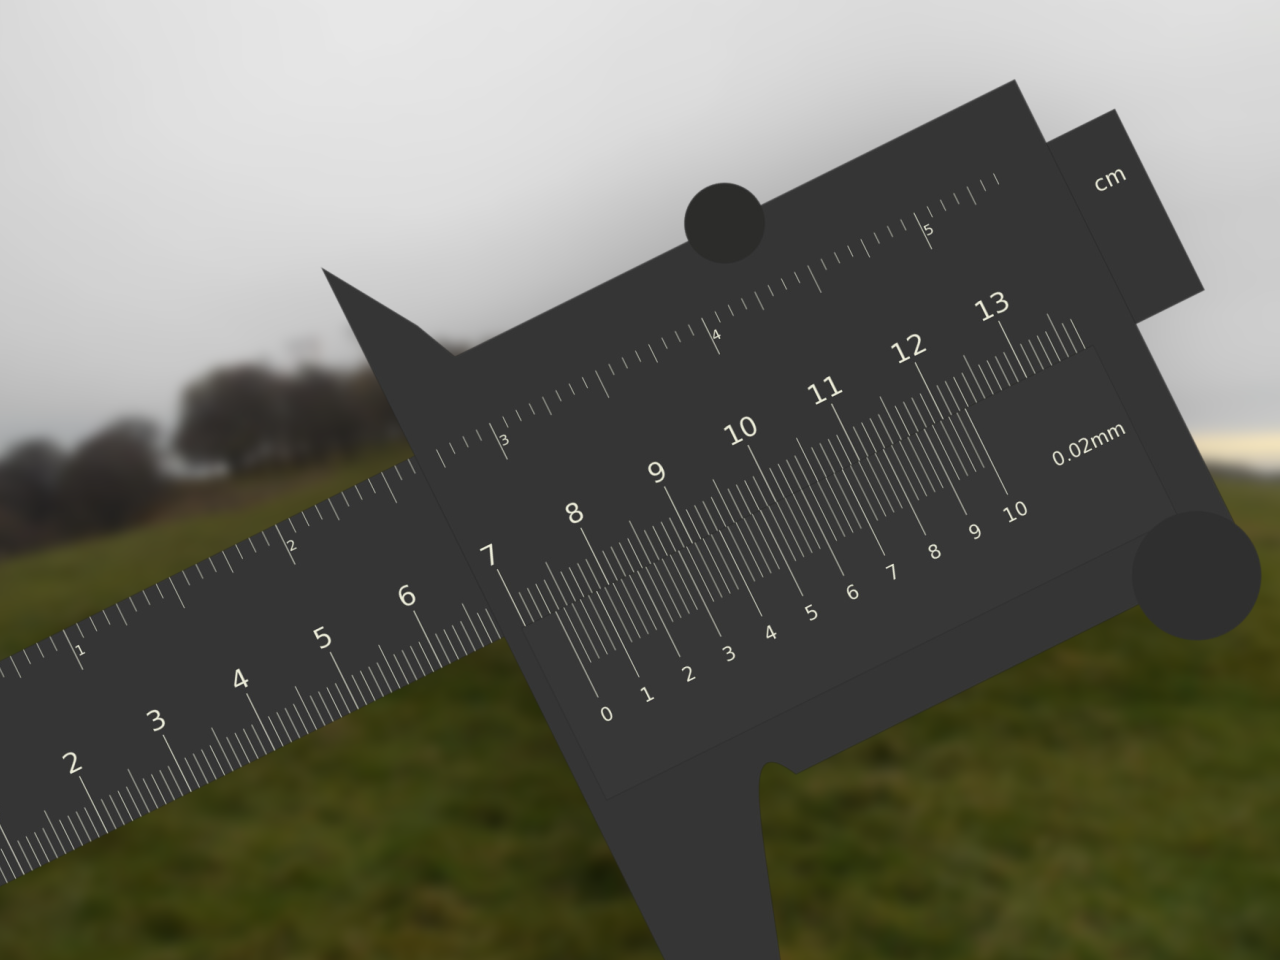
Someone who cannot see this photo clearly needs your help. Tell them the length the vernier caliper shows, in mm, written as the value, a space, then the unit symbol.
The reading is 73.6 mm
